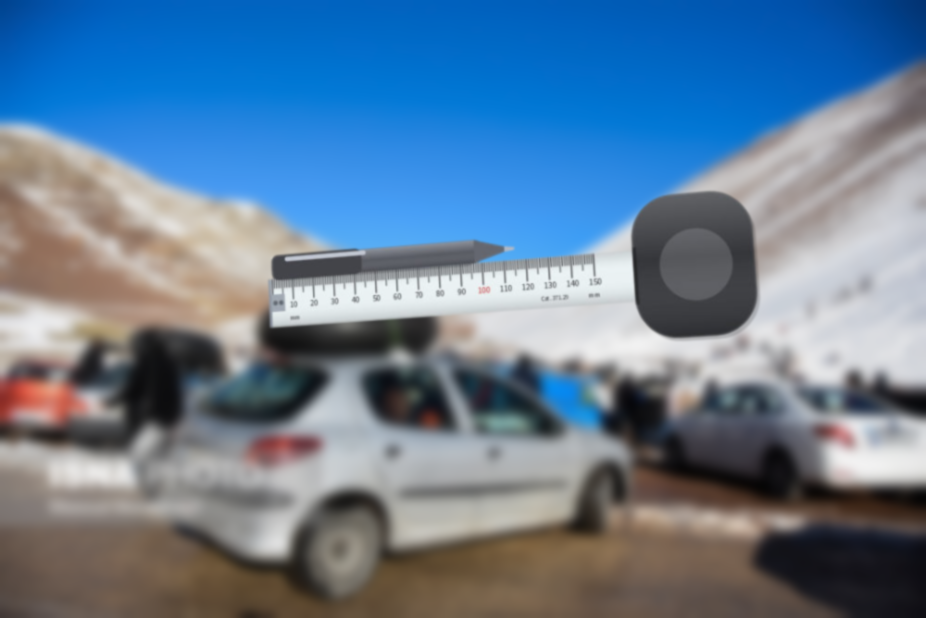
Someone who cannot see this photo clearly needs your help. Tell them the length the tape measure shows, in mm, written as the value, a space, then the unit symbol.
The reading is 115 mm
